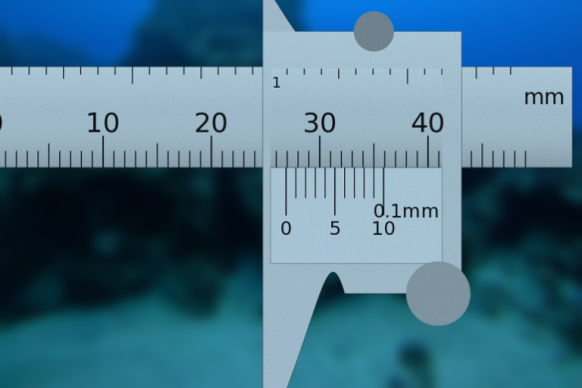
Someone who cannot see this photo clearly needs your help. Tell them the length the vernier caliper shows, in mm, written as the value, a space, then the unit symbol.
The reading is 26.9 mm
